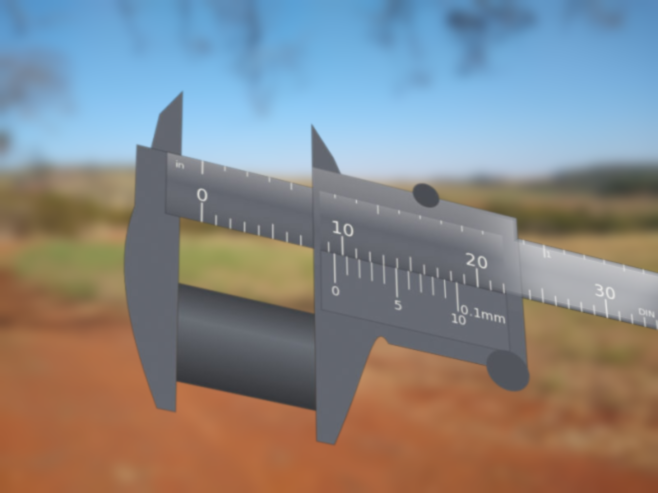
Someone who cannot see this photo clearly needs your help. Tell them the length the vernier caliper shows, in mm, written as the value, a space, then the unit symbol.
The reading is 9.4 mm
